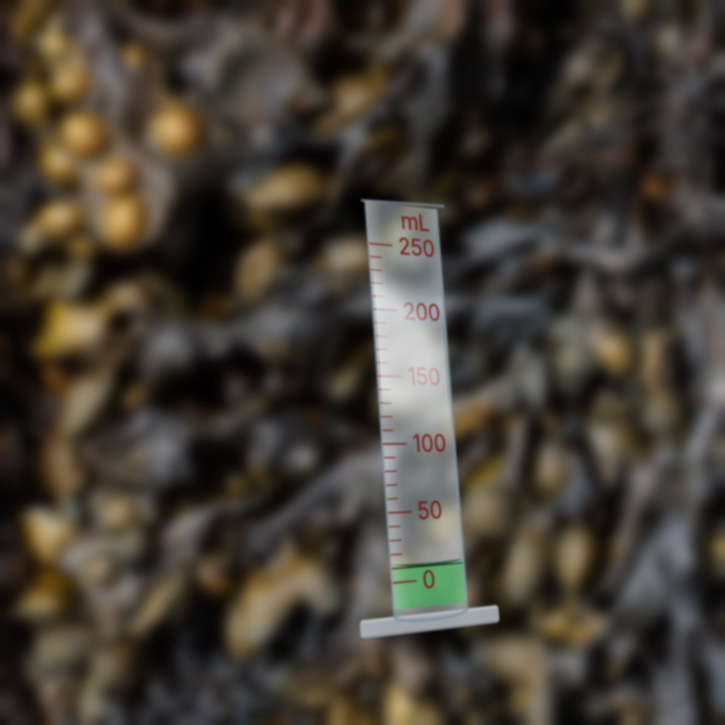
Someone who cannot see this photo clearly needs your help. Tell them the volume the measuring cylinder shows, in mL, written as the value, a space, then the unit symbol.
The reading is 10 mL
